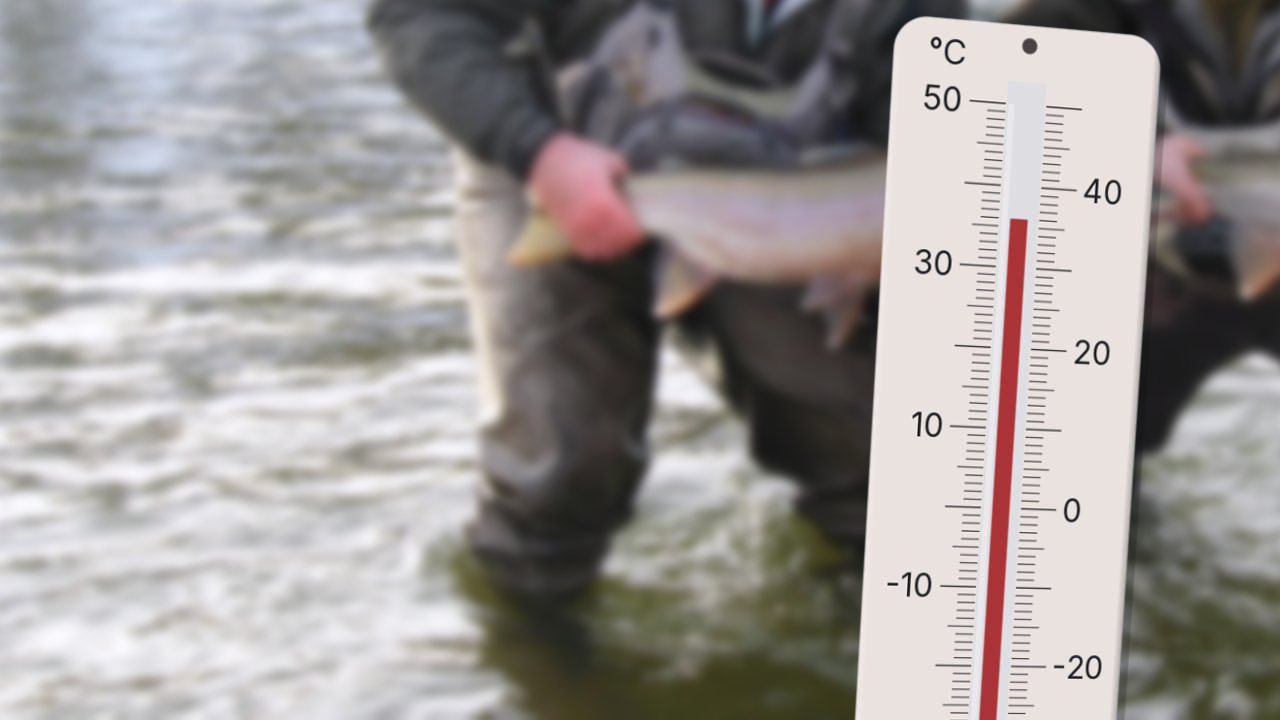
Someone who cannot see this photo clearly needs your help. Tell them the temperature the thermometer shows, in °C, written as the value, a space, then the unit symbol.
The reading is 36 °C
